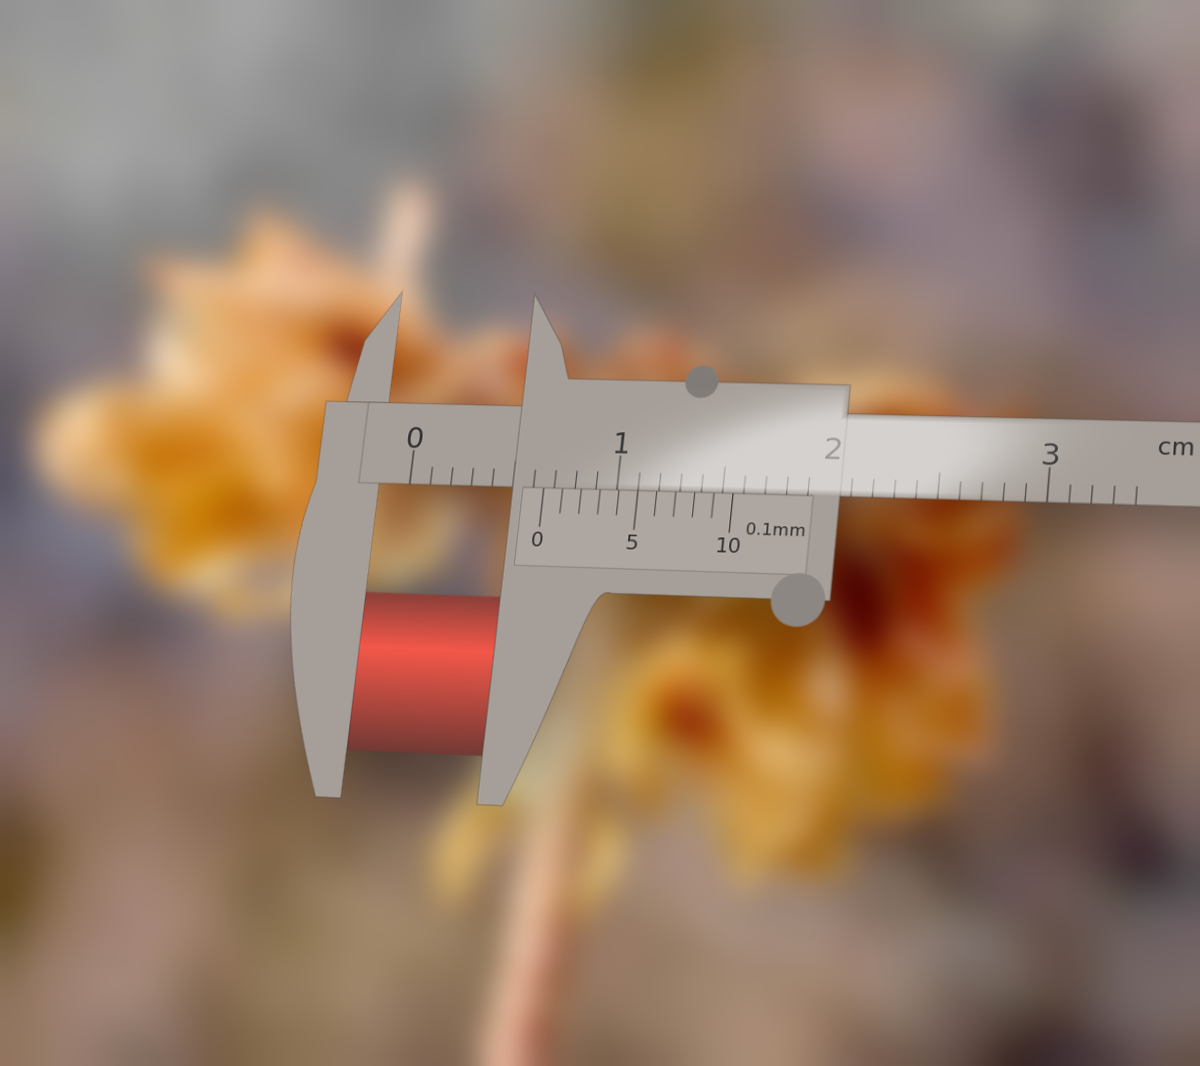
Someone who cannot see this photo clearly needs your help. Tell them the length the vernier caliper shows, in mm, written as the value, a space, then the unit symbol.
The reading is 6.5 mm
